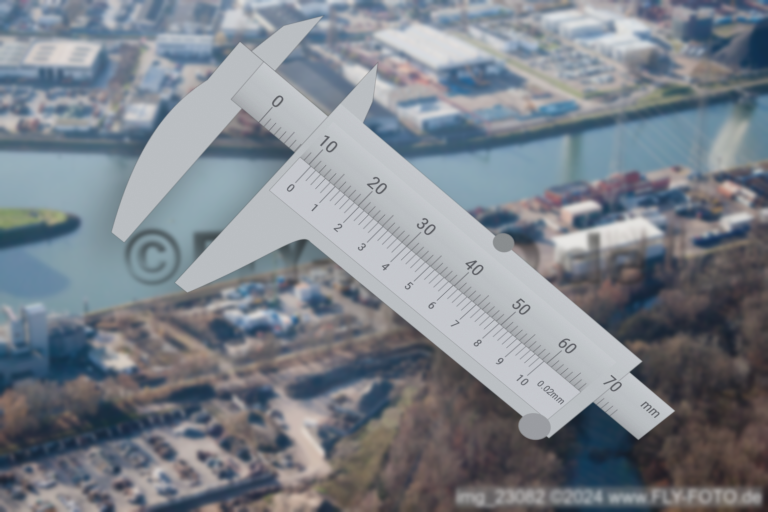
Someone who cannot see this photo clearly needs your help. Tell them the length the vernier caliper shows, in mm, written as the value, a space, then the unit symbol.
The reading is 10.4 mm
